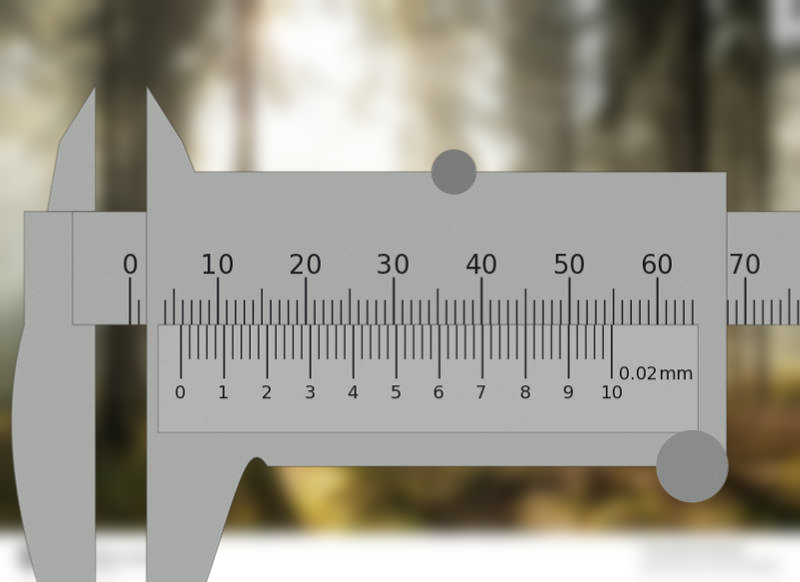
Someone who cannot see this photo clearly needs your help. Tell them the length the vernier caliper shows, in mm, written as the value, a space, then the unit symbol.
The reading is 5.8 mm
